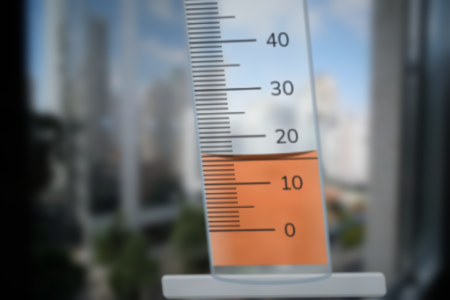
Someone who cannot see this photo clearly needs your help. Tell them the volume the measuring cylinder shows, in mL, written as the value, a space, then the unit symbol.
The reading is 15 mL
